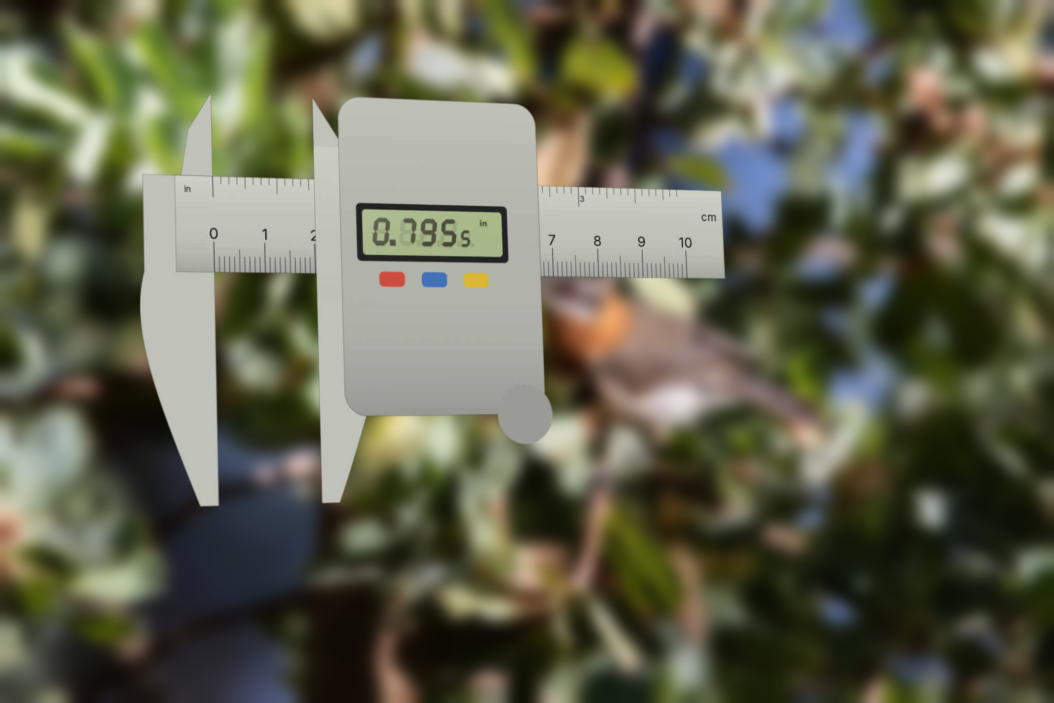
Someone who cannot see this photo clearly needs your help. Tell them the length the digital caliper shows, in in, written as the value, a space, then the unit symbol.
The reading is 0.7955 in
